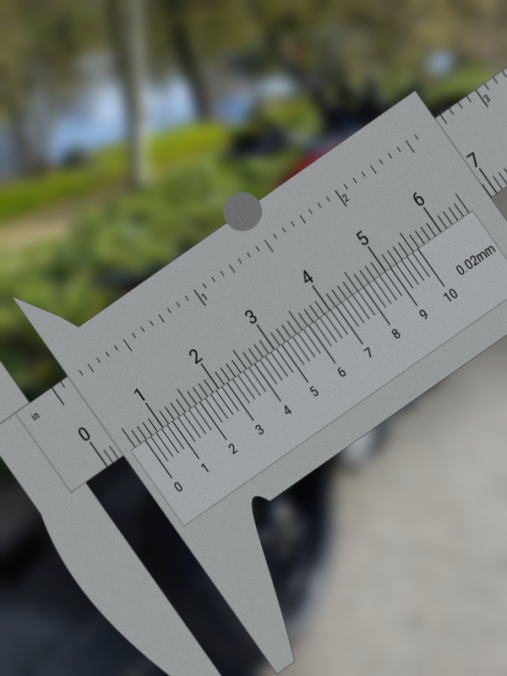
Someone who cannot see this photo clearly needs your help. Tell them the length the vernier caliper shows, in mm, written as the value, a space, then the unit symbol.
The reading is 6.8 mm
